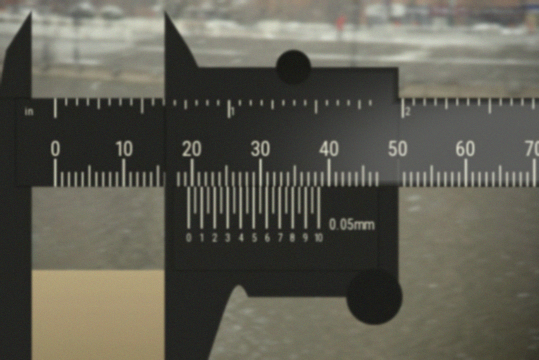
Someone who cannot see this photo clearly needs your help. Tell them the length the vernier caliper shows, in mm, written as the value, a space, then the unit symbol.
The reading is 19.5 mm
